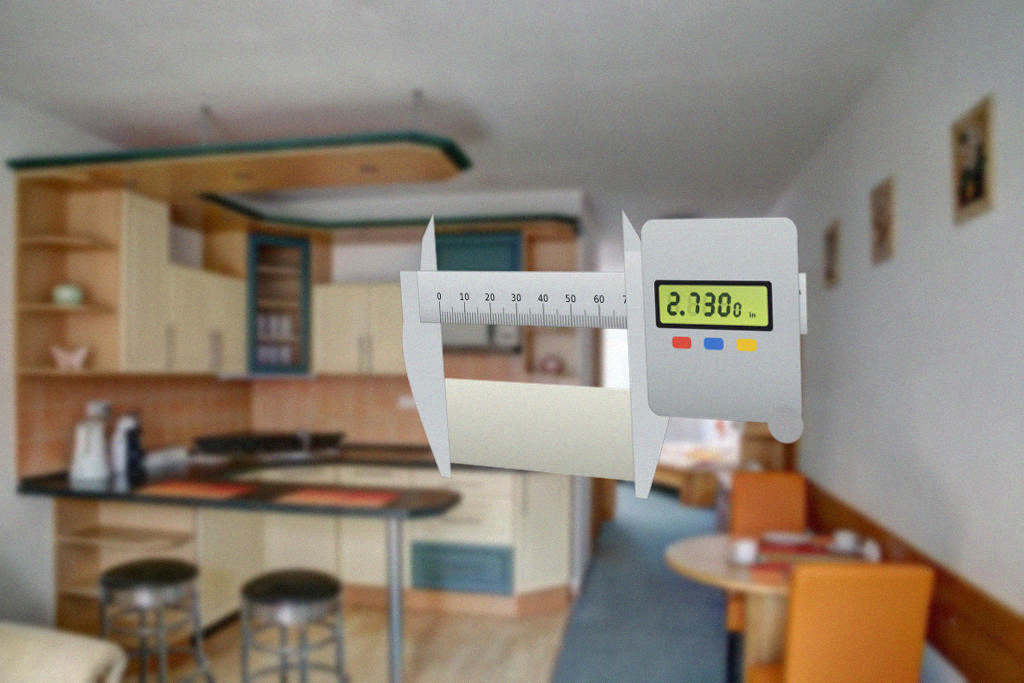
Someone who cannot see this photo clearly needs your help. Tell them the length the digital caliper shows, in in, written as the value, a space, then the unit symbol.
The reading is 2.7300 in
